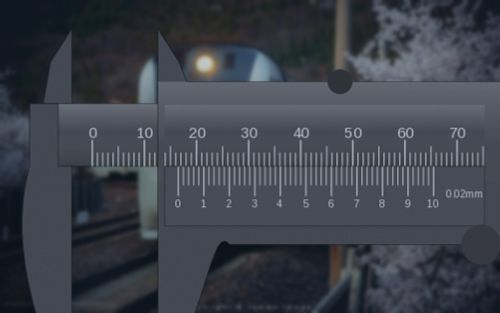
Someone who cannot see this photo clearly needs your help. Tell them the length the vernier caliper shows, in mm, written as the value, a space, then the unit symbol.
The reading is 16.5 mm
